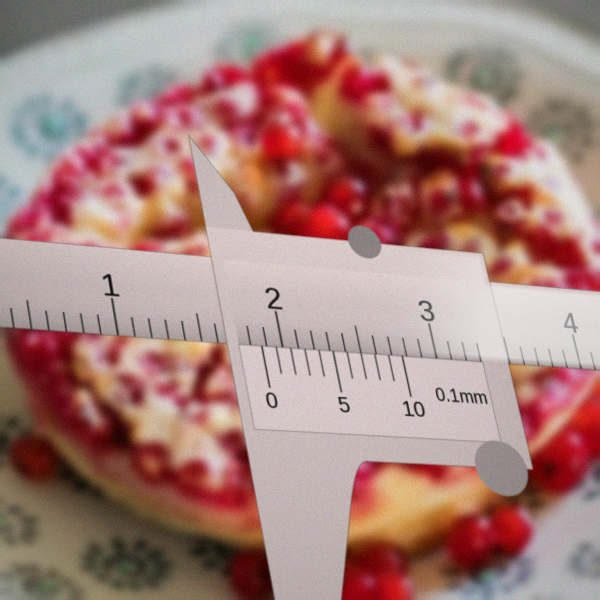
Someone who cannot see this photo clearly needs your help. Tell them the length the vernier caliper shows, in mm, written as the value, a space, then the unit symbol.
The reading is 18.7 mm
